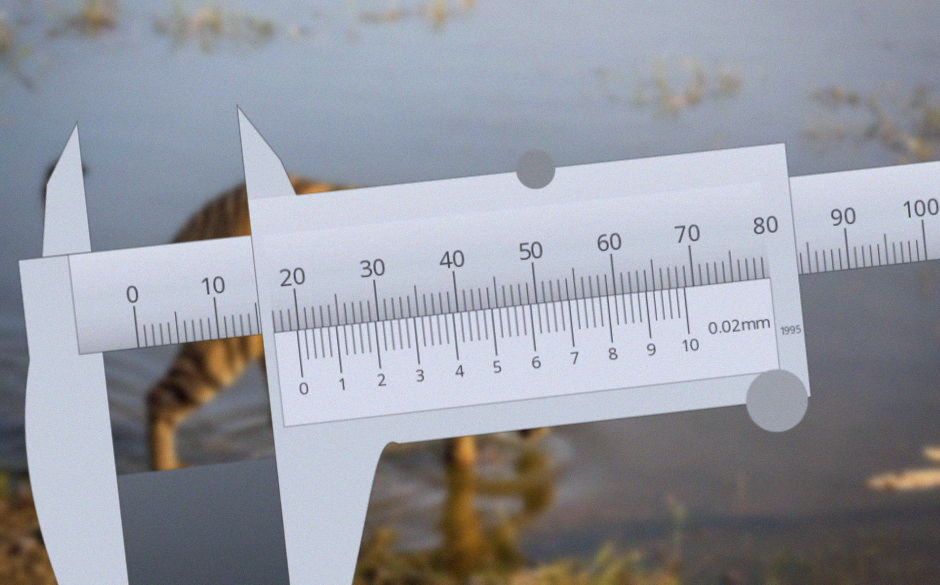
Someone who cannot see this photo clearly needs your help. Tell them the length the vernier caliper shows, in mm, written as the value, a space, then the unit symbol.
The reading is 19.8 mm
